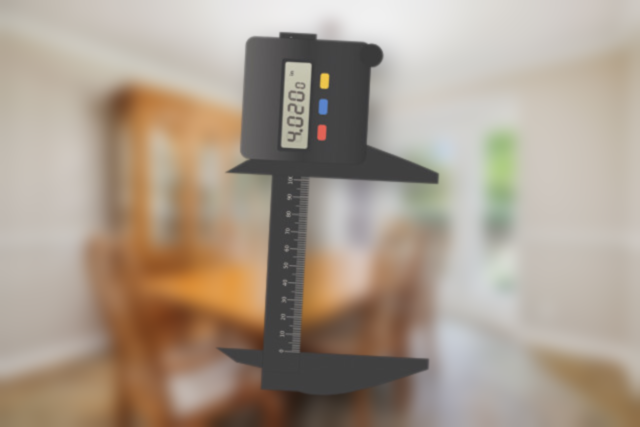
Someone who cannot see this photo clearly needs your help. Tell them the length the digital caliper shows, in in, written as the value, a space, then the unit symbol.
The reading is 4.0200 in
